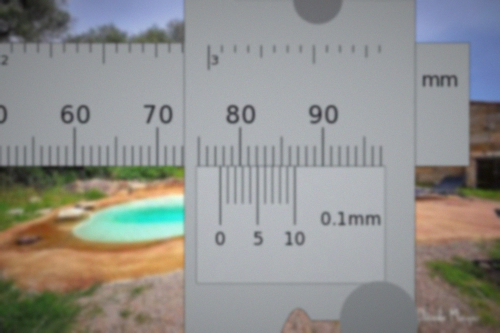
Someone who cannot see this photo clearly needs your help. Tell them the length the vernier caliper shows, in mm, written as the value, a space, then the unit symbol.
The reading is 77.6 mm
